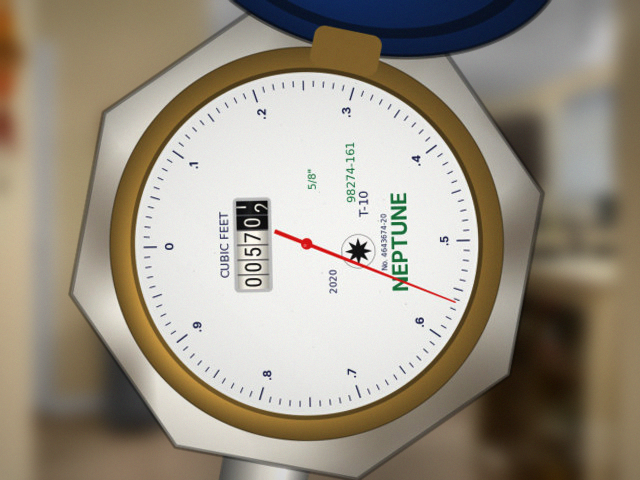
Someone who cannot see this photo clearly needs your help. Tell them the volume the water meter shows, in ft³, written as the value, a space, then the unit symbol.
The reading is 5701.56 ft³
